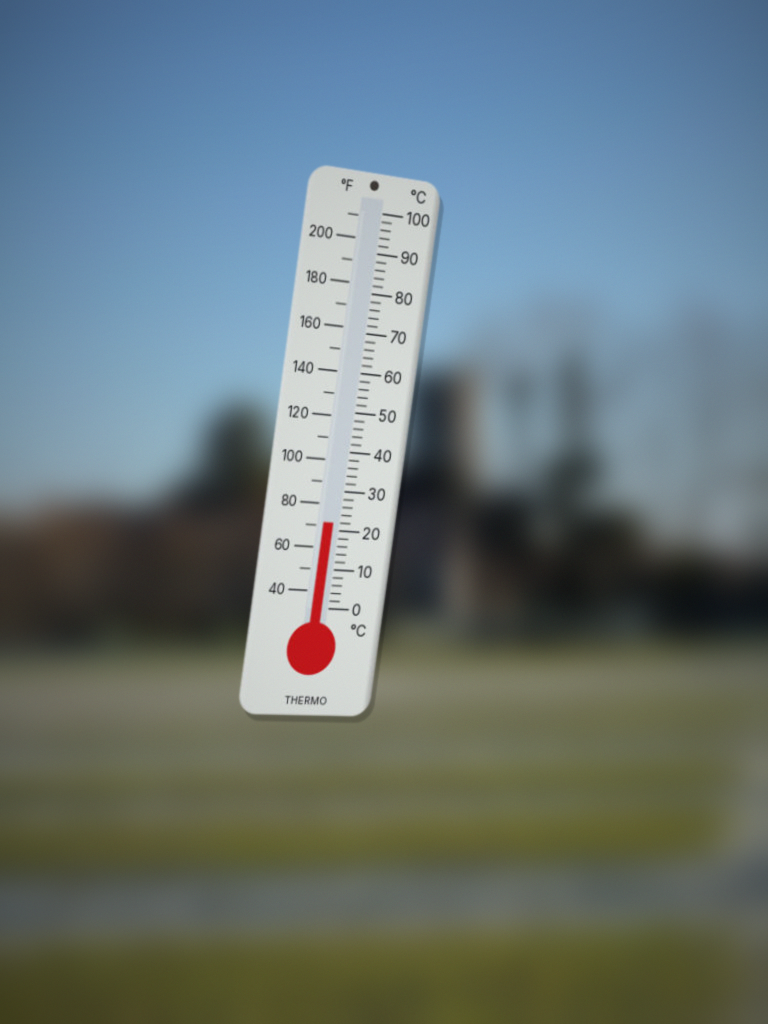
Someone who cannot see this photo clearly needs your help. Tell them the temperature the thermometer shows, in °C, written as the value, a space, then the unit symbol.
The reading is 22 °C
